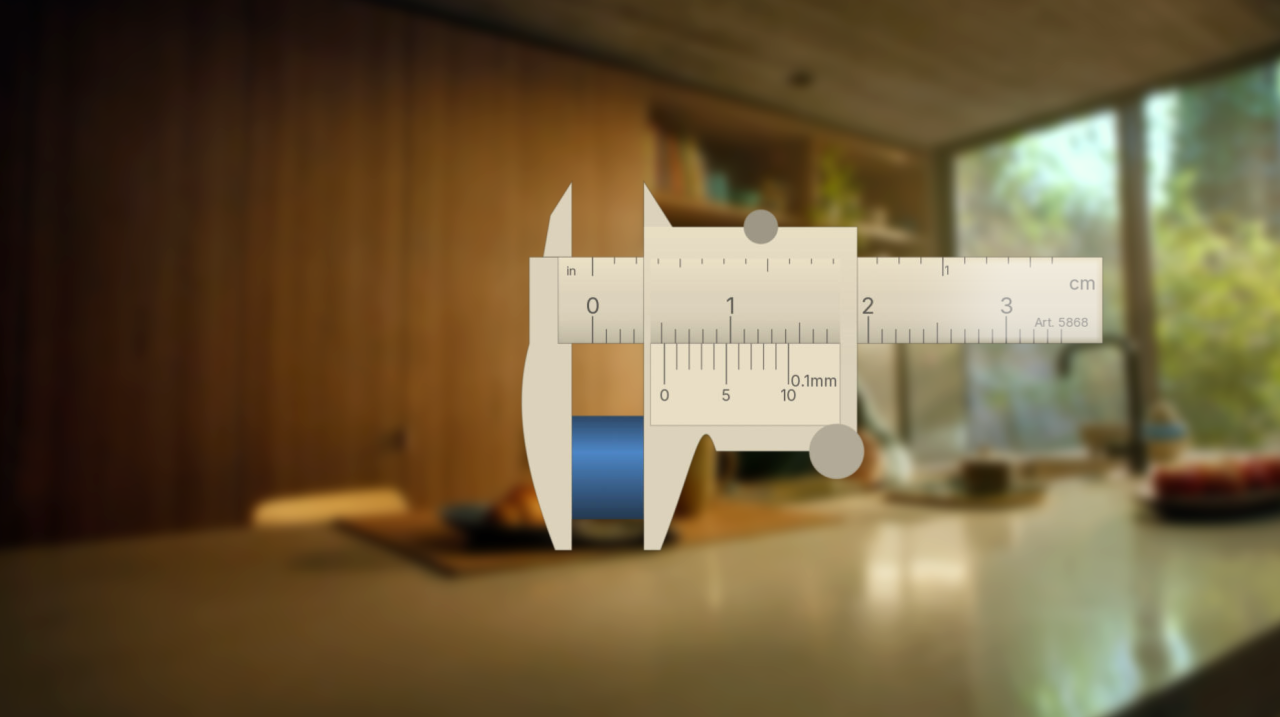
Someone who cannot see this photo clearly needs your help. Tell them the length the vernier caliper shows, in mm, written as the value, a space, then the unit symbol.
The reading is 5.2 mm
